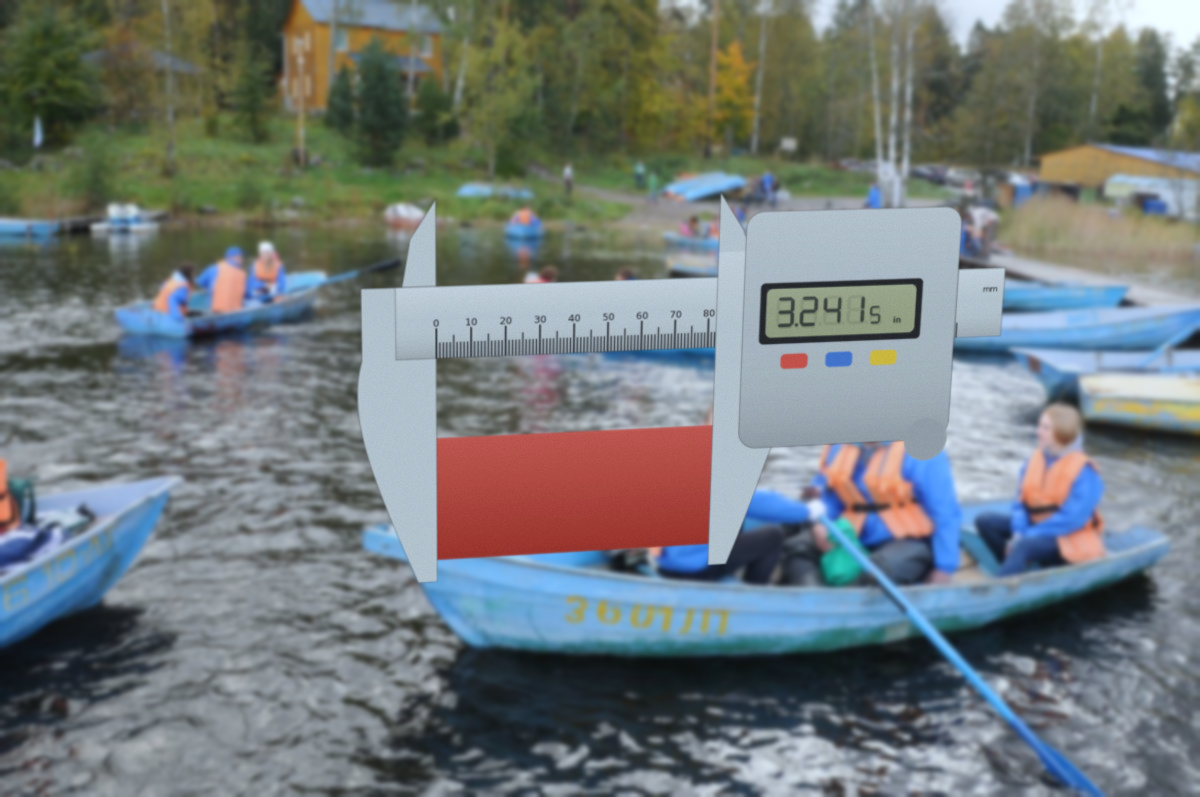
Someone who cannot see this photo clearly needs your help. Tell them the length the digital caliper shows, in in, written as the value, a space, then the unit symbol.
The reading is 3.2415 in
